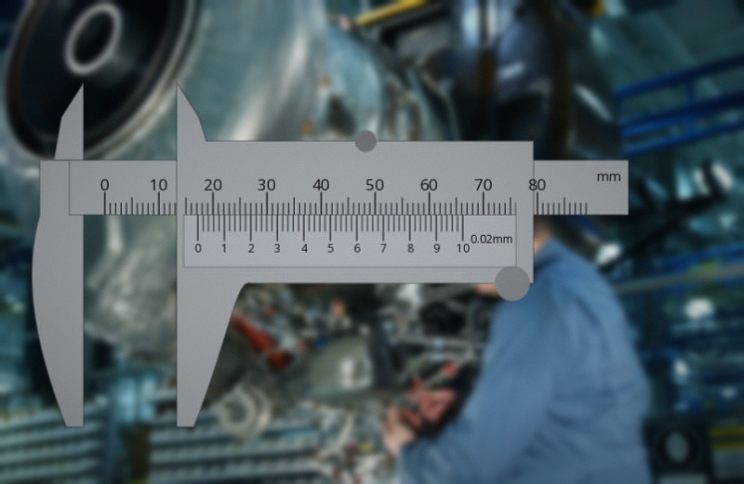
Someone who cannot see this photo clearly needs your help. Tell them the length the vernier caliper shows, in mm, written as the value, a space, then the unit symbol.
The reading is 17.2 mm
